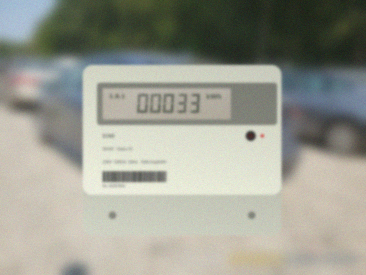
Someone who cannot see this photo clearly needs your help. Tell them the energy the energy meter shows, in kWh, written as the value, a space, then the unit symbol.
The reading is 33 kWh
